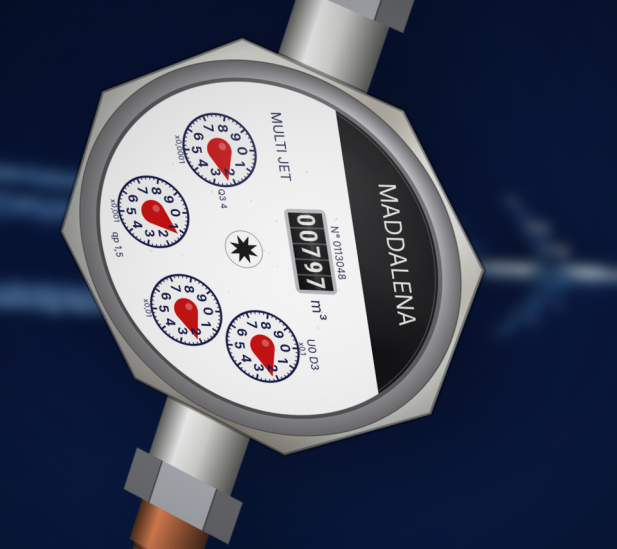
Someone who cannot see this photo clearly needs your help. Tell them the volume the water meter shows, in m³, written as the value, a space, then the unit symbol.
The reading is 797.2212 m³
